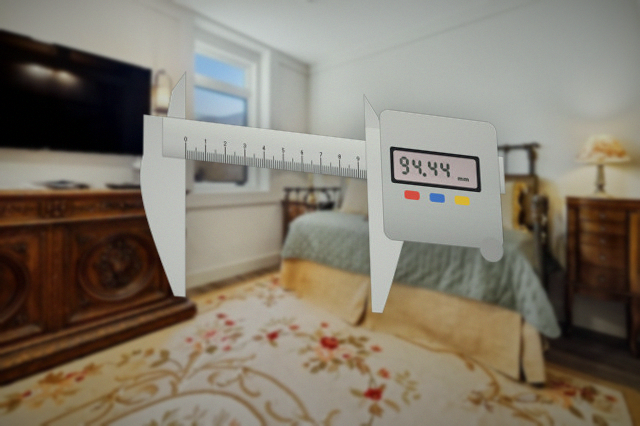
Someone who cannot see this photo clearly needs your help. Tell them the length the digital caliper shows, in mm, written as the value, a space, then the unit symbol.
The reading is 94.44 mm
